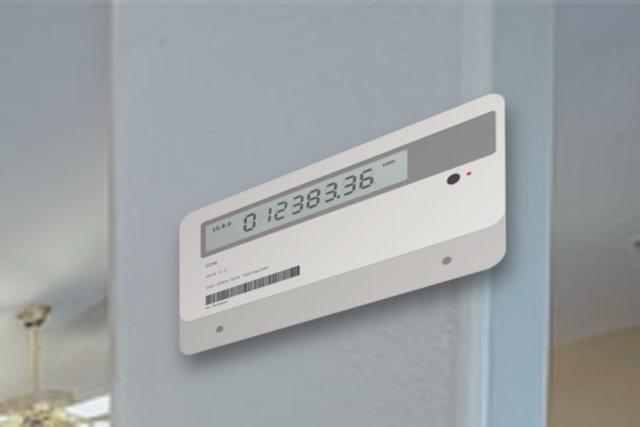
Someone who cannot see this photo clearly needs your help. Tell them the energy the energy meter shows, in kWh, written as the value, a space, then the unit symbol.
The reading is 12383.36 kWh
